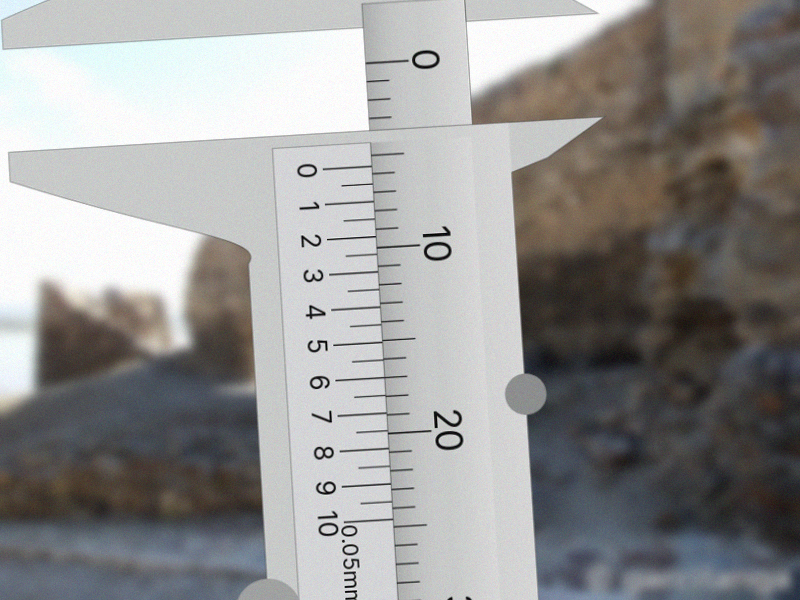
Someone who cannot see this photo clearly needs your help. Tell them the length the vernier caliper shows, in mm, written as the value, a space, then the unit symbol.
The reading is 5.6 mm
